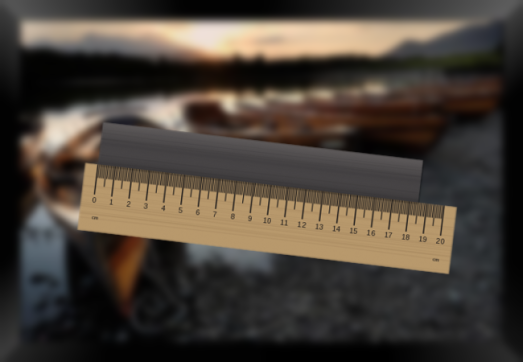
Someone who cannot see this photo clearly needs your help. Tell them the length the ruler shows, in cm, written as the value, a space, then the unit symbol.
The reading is 18.5 cm
